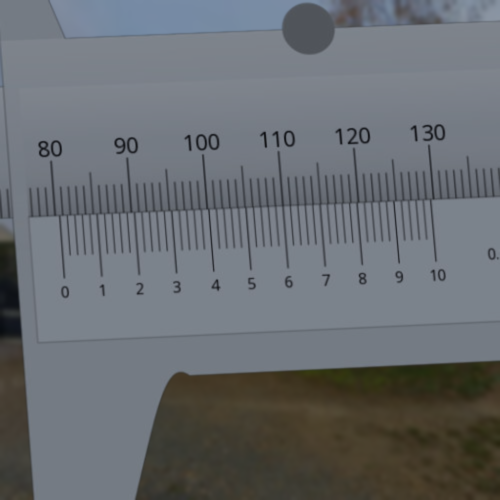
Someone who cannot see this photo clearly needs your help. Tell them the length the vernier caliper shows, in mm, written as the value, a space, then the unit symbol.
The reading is 80.6 mm
